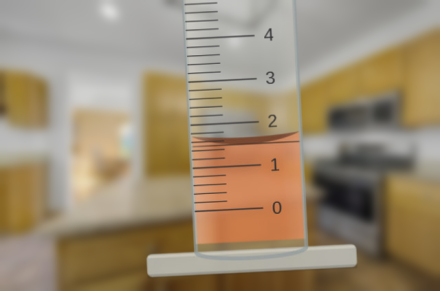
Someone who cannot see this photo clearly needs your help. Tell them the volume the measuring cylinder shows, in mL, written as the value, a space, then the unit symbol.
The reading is 1.5 mL
